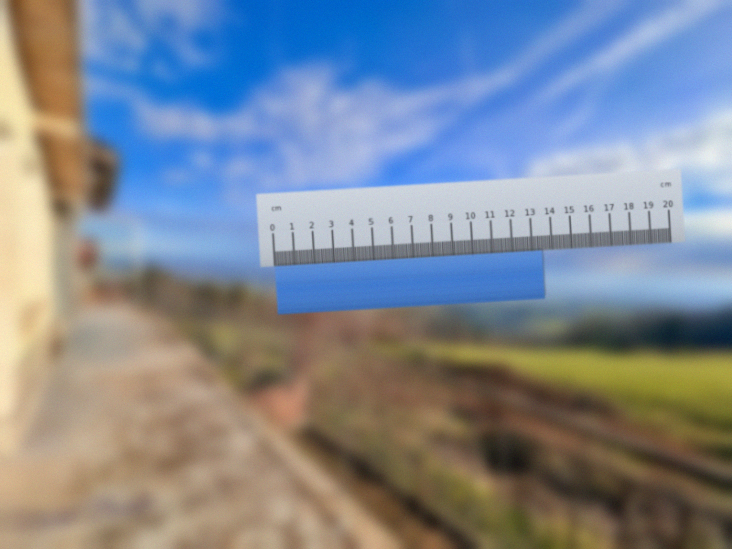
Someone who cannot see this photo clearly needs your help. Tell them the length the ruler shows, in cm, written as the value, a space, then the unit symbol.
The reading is 13.5 cm
